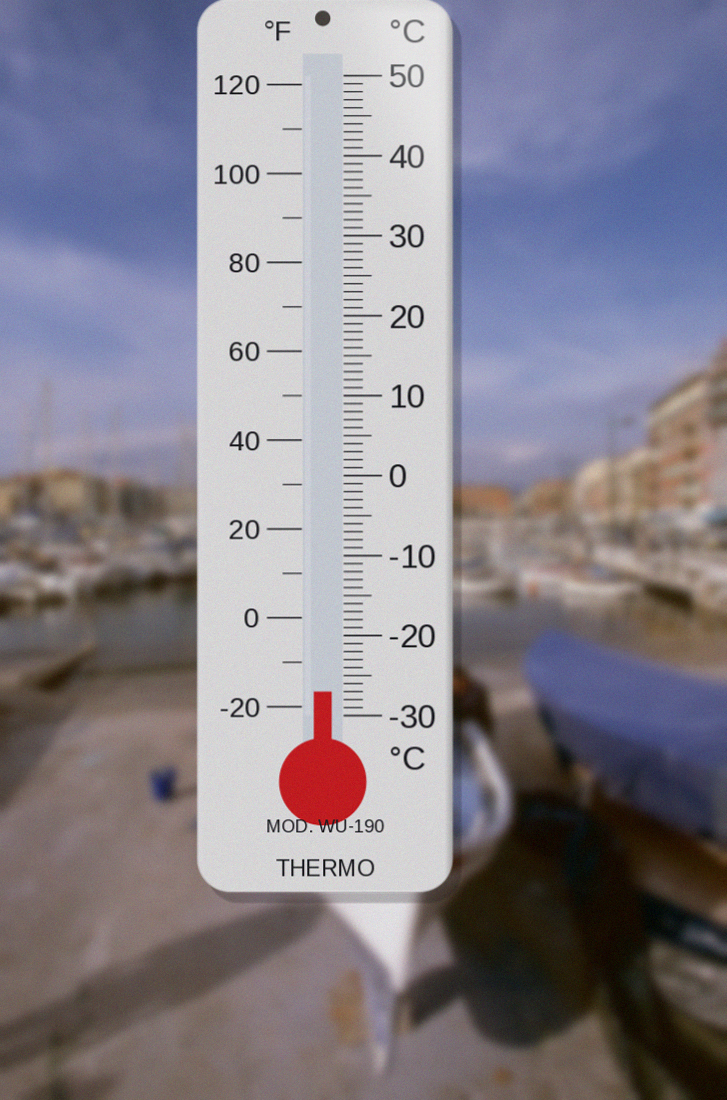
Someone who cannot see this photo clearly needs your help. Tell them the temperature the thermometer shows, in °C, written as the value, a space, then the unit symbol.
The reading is -27 °C
